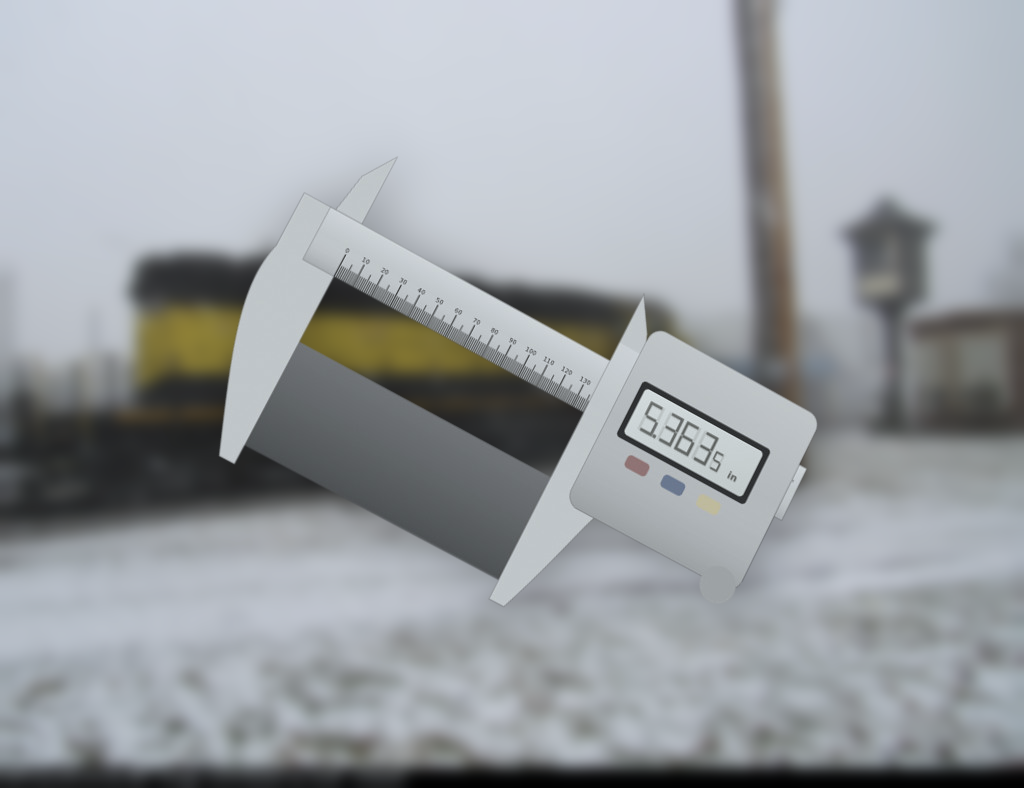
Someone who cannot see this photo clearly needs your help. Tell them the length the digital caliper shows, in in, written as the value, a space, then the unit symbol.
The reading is 5.3635 in
